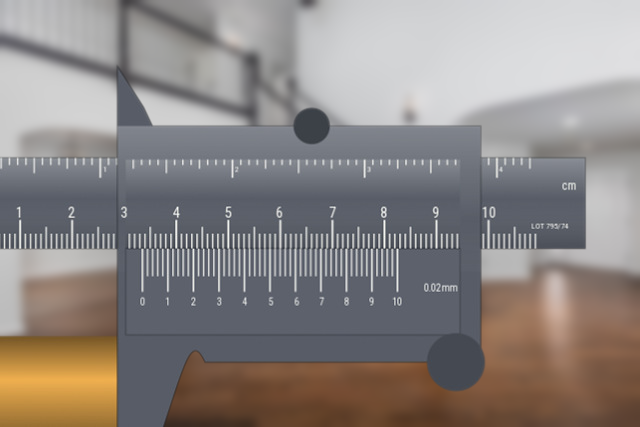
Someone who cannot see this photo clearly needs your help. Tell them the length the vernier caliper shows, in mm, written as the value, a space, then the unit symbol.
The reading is 33.5 mm
